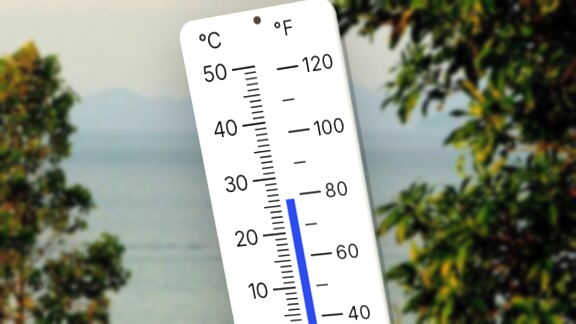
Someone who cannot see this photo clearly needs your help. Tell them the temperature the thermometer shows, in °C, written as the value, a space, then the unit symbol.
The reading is 26 °C
